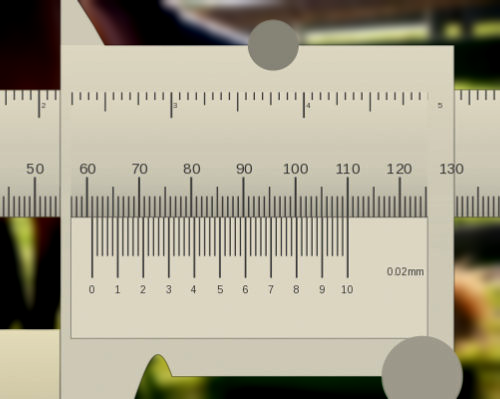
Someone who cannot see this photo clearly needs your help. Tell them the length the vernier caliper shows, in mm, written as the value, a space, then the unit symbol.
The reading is 61.0 mm
